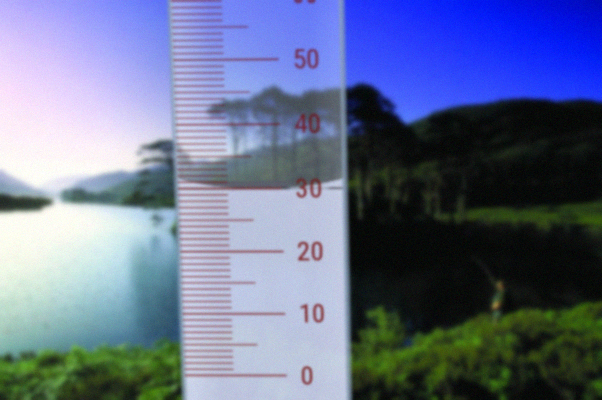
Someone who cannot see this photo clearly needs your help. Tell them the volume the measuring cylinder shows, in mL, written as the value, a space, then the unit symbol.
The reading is 30 mL
